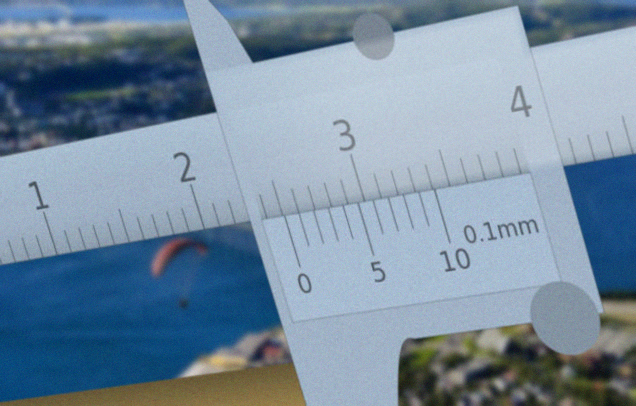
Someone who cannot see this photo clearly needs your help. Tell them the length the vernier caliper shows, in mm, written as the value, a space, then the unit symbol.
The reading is 25.1 mm
